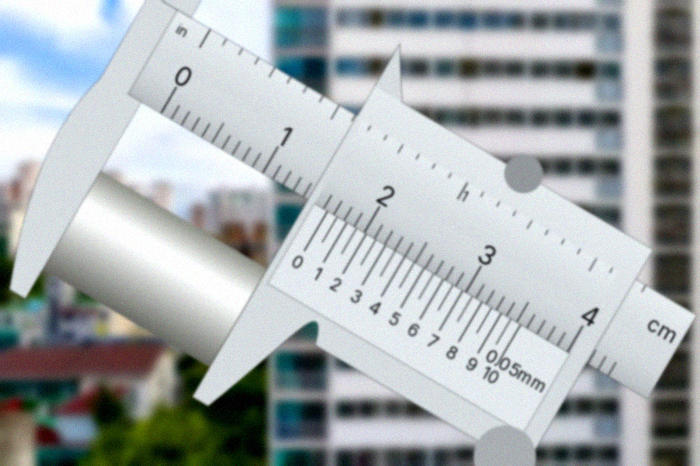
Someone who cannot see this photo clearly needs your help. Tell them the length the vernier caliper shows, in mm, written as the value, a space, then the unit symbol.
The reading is 16.4 mm
